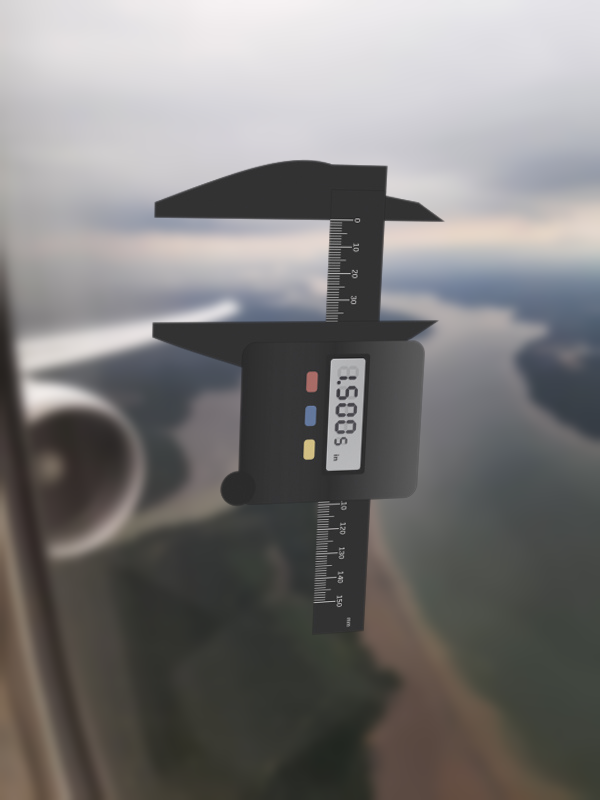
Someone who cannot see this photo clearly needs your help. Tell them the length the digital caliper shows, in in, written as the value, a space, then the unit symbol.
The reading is 1.5005 in
